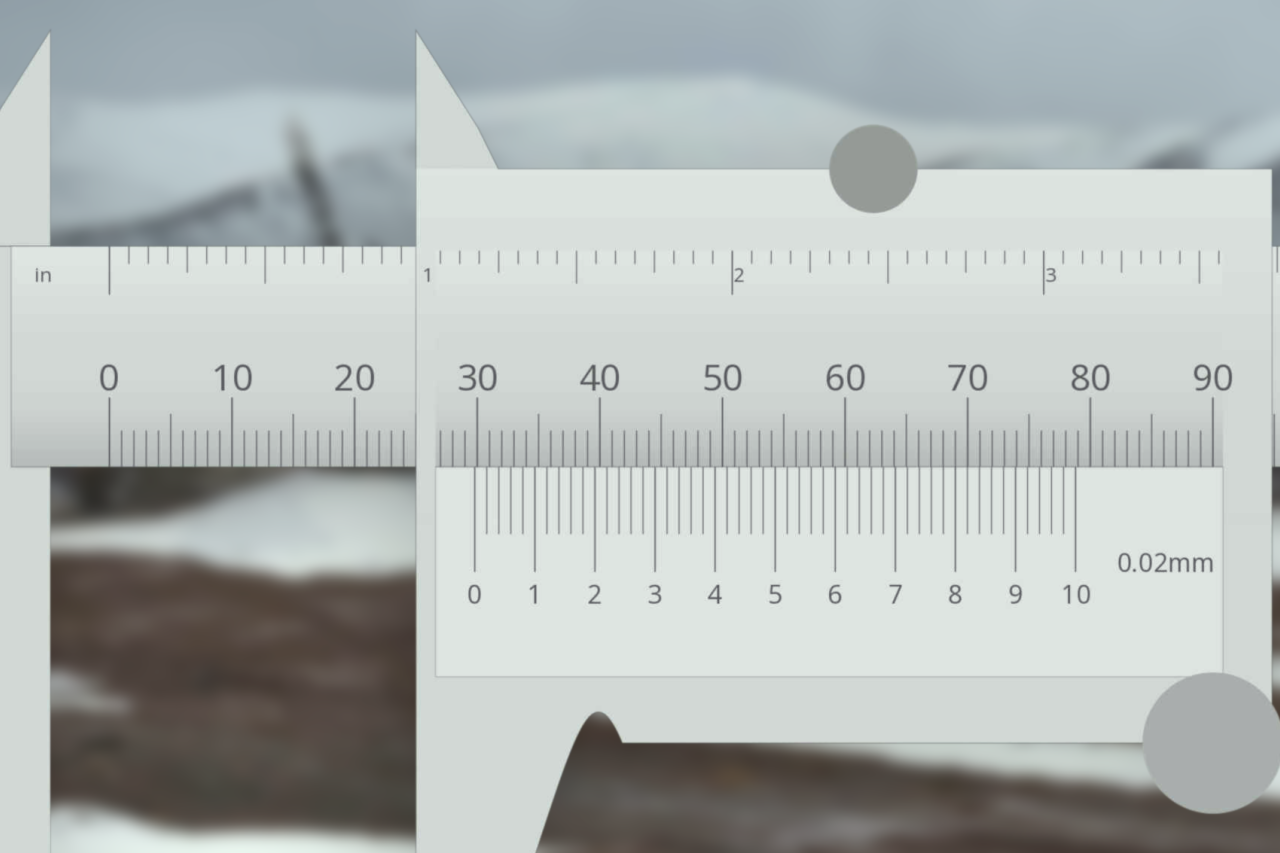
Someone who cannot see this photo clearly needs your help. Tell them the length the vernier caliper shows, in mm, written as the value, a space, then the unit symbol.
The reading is 29.8 mm
